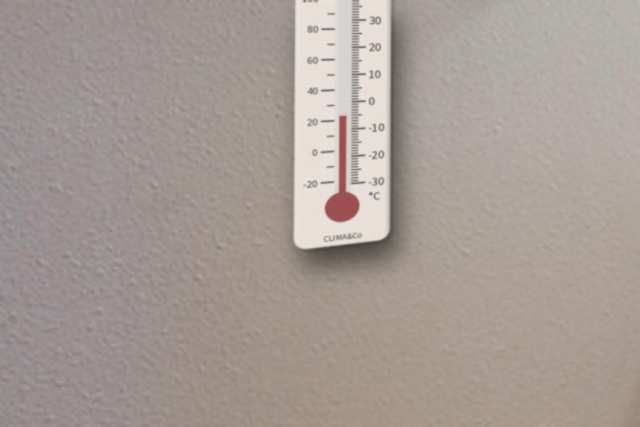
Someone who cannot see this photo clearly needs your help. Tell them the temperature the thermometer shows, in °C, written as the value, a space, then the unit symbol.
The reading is -5 °C
